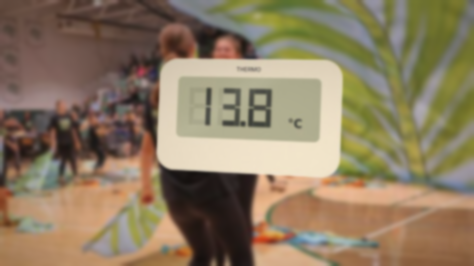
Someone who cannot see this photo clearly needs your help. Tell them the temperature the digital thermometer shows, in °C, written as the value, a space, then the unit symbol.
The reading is 13.8 °C
